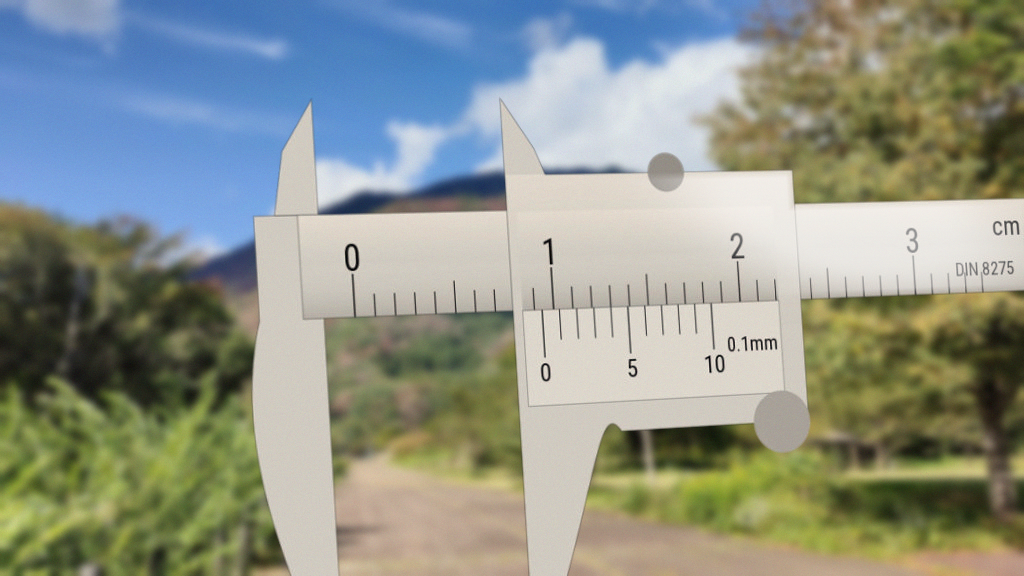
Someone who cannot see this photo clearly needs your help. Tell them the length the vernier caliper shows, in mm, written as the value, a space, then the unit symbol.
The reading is 9.4 mm
